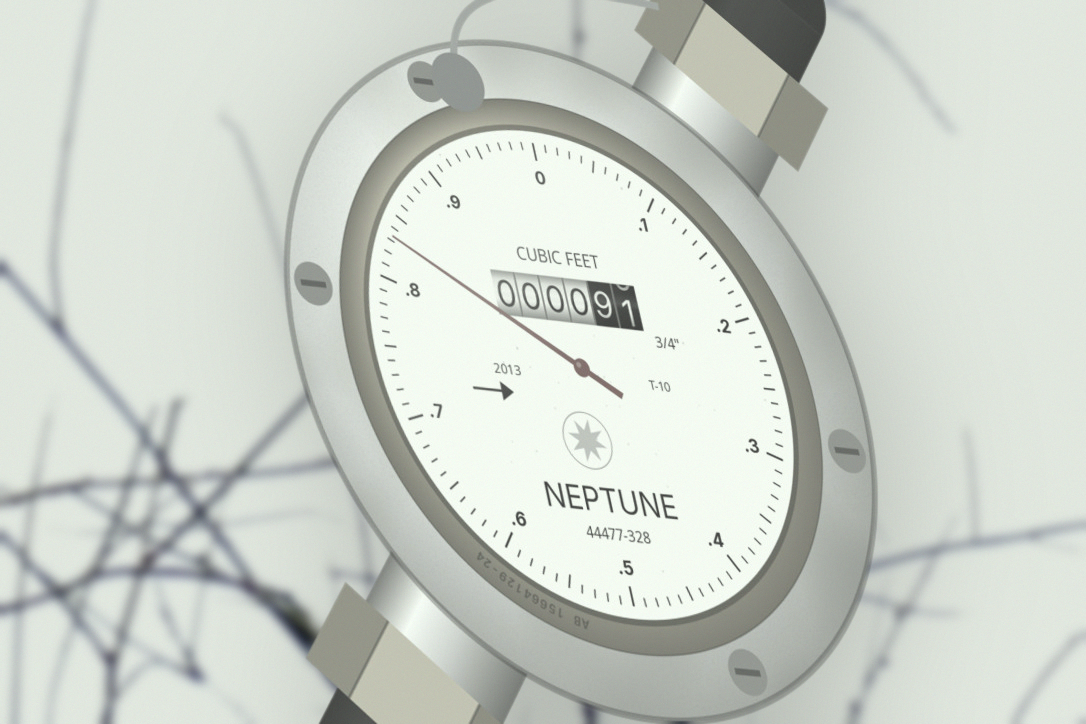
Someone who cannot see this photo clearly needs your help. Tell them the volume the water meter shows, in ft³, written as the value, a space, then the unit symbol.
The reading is 90.83 ft³
